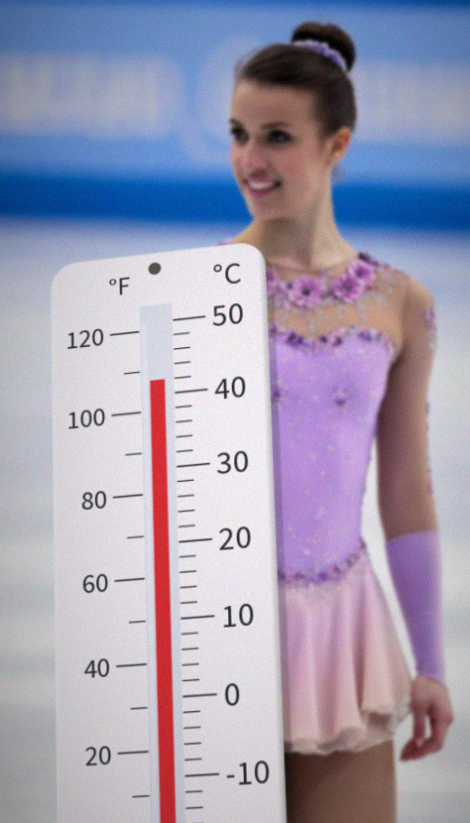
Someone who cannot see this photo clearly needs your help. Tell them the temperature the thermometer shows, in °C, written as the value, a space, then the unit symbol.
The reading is 42 °C
